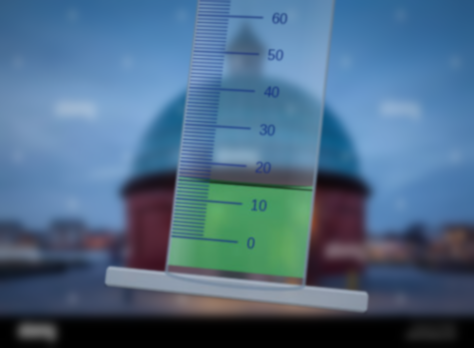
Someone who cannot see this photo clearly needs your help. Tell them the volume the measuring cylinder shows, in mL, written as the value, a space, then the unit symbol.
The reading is 15 mL
